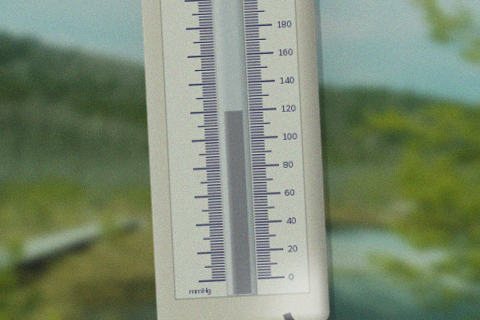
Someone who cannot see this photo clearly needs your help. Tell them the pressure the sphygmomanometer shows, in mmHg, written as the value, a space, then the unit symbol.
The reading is 120 mmHg
